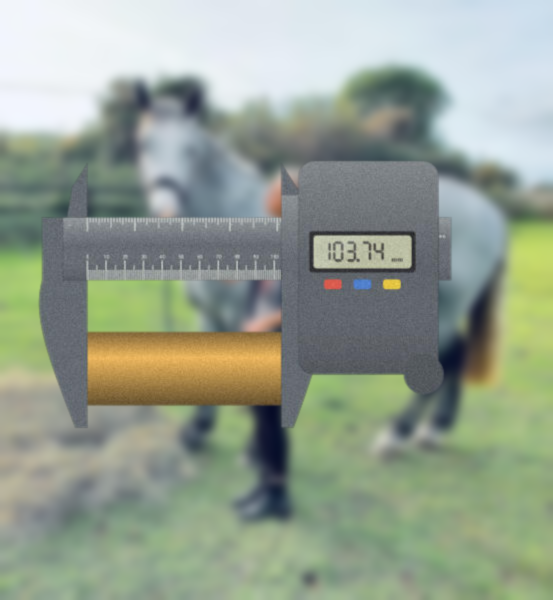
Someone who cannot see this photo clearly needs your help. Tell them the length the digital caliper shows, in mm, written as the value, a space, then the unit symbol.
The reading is 103.74 mm
